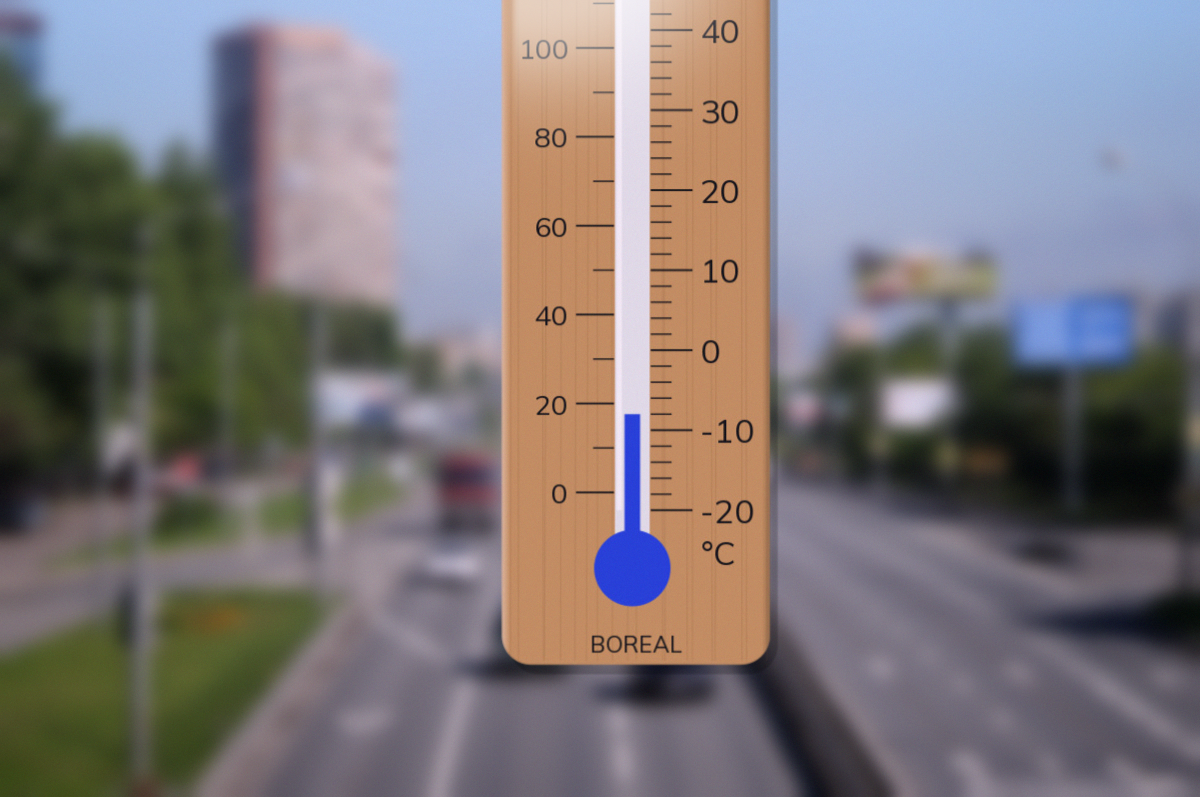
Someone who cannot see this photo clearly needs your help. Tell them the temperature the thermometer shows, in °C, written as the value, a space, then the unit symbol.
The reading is -8 °C
